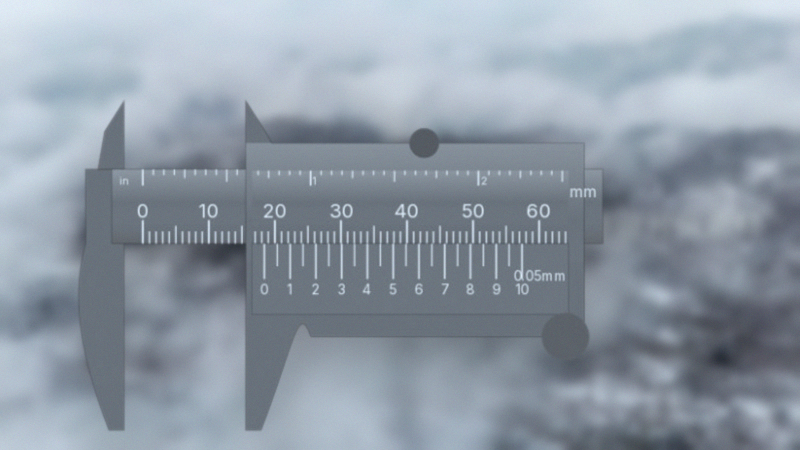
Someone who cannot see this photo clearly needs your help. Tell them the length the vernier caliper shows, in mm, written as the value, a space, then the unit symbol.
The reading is 18.4 mm
